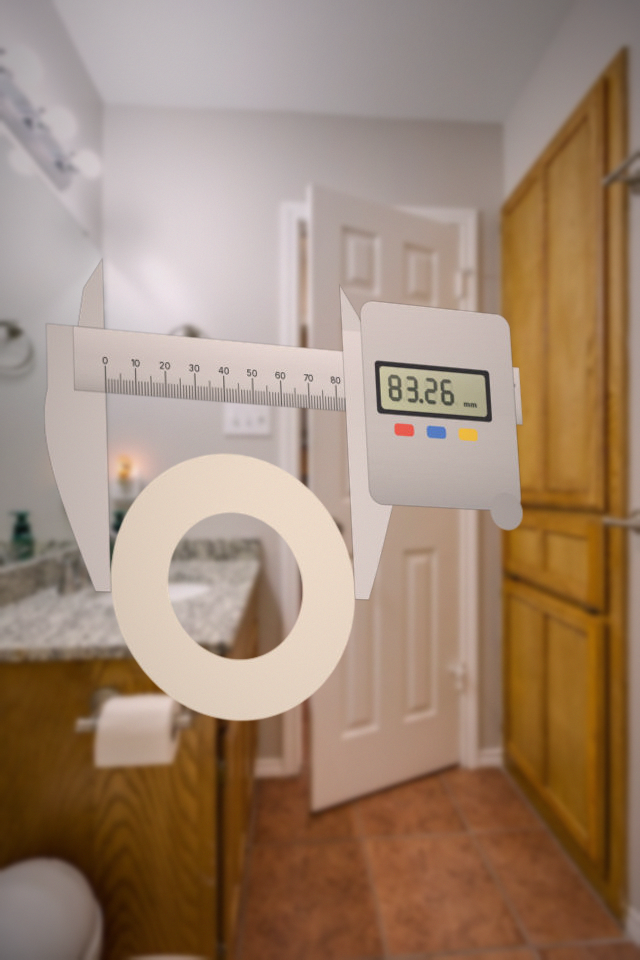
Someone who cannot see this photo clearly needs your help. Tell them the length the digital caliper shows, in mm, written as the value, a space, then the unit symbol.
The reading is 83.26 mm
